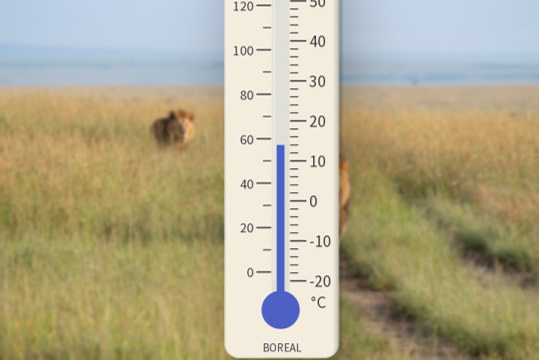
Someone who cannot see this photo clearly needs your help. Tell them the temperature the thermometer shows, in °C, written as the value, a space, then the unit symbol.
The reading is 14 °C
